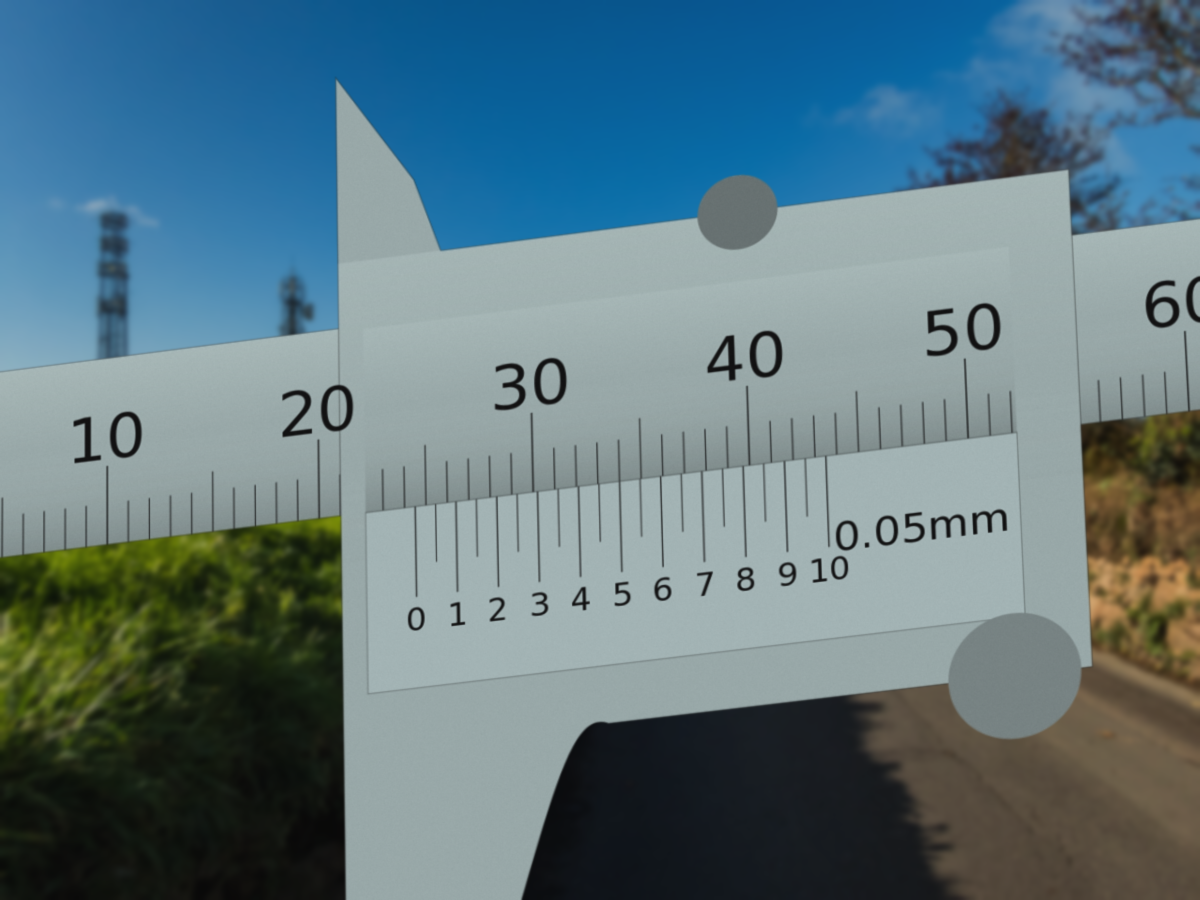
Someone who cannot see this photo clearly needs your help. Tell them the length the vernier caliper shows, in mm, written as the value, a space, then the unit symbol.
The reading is 24.5 mm
